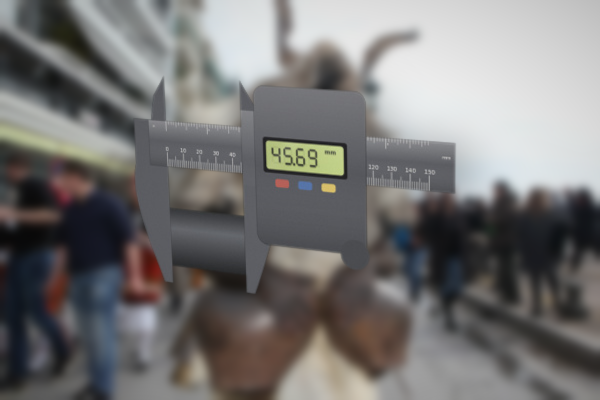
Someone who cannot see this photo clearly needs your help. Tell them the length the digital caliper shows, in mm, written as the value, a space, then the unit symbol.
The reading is 45.69 mm
